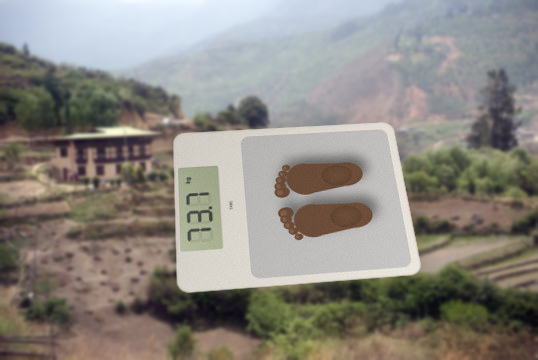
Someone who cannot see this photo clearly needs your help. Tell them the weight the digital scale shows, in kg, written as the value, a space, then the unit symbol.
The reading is 73.7 kg
